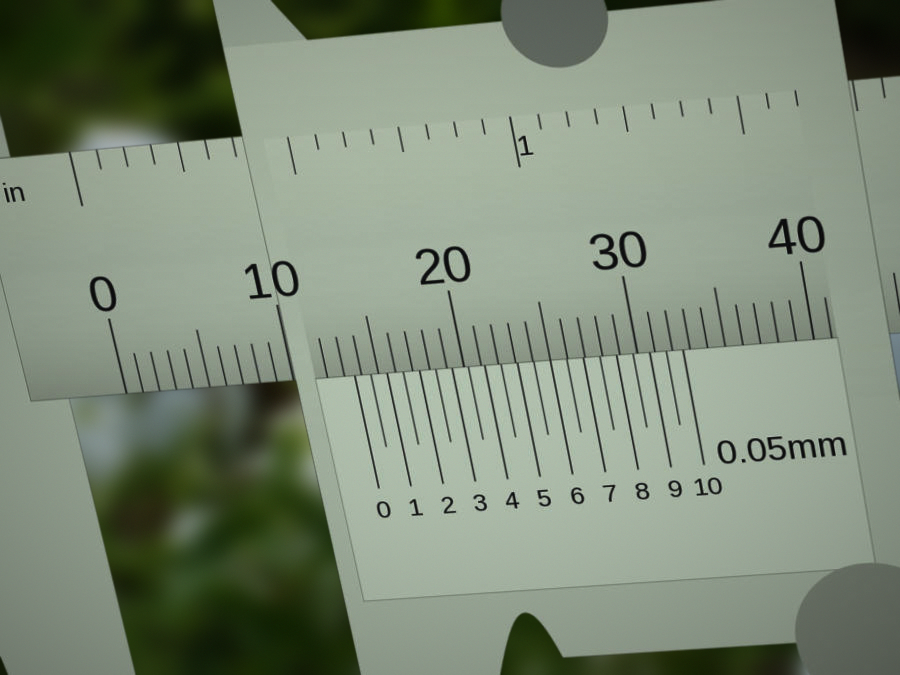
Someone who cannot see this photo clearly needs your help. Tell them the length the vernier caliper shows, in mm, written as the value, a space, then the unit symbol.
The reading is 13.6 mm
